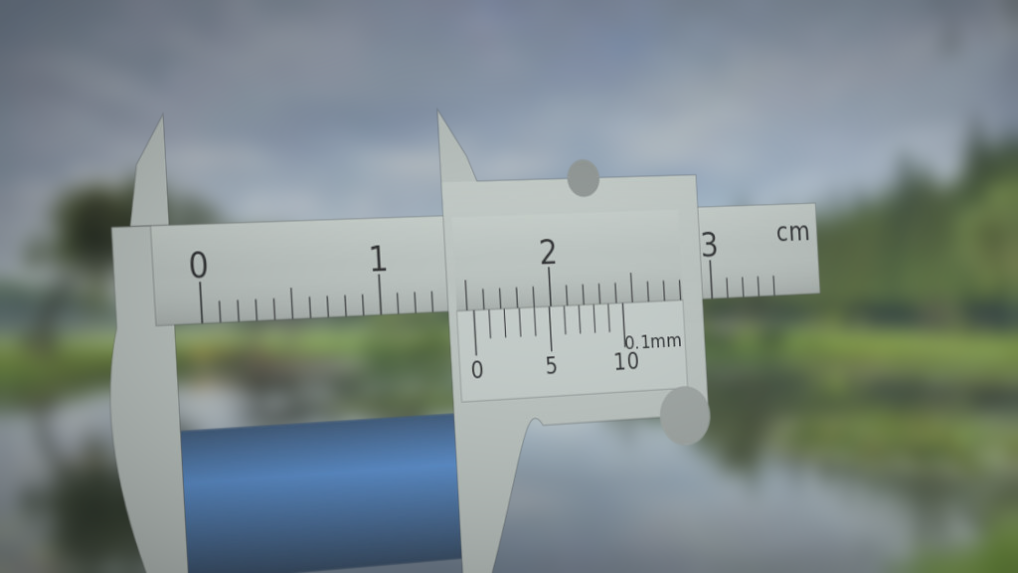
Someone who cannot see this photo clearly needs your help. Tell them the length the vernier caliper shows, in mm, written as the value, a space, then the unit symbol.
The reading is 15.4 mm
